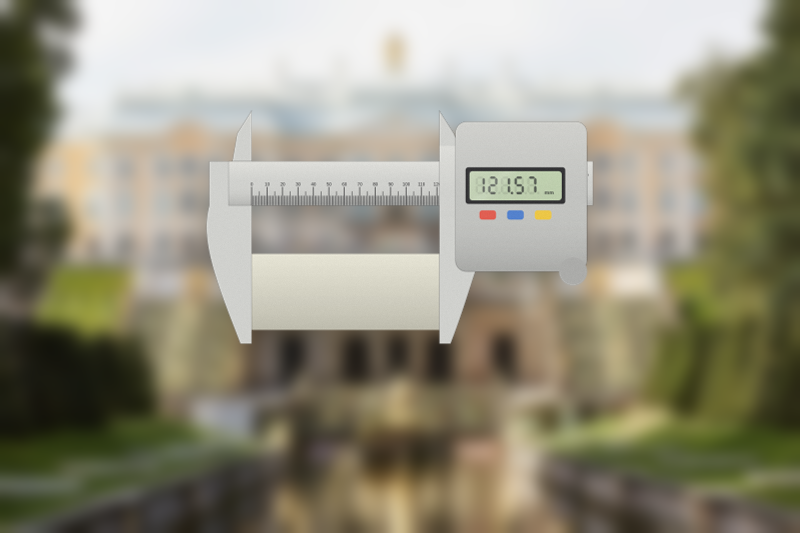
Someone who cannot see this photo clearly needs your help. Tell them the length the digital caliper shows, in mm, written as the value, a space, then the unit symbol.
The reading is 121.57 mm
